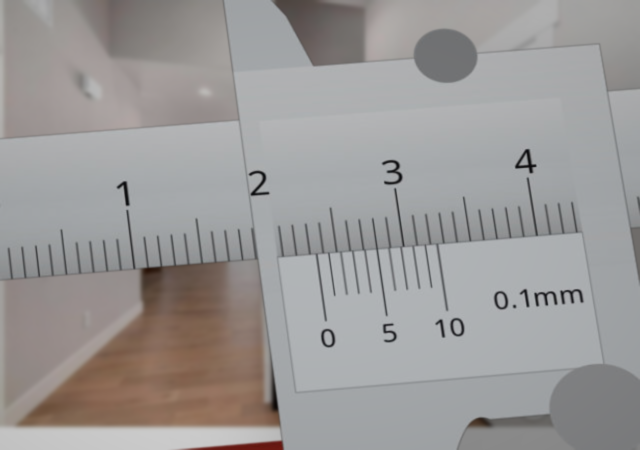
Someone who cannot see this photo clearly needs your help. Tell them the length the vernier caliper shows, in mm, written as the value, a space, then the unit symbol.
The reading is 23.5 mm
